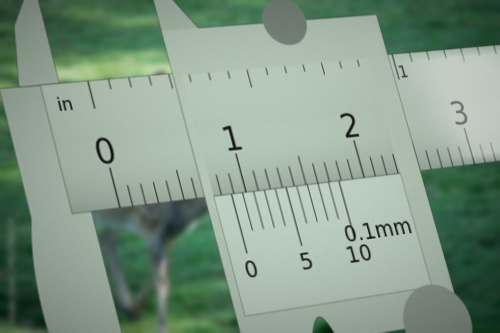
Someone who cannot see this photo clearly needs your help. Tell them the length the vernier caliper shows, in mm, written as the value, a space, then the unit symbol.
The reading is 8.8 mm
